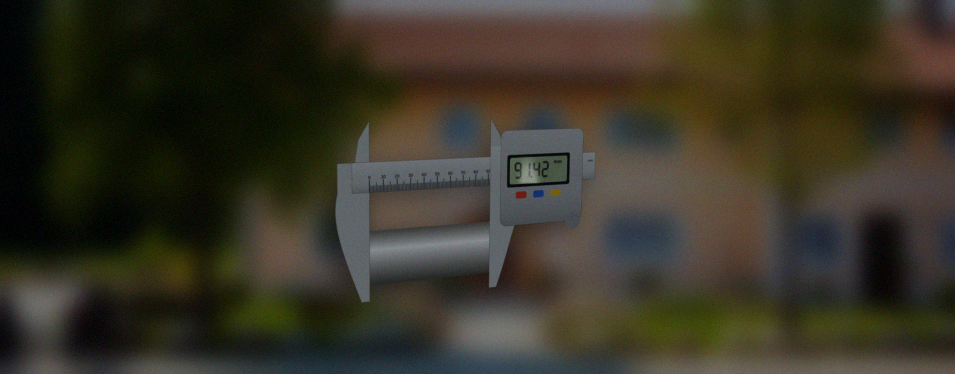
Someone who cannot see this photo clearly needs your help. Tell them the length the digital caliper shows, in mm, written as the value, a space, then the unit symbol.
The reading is 91.42 mm
